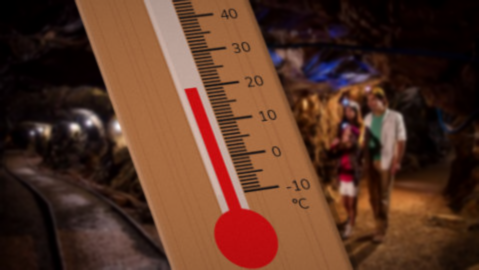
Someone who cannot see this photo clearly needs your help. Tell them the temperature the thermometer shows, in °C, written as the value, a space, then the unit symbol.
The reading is 20 °C
